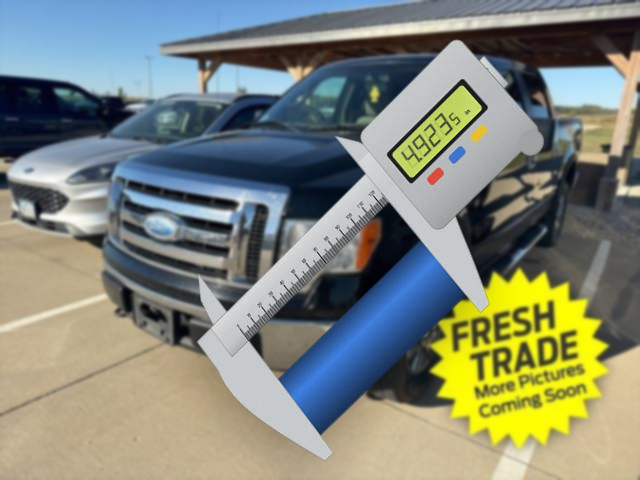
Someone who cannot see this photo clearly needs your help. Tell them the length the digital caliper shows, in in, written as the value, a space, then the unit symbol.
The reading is 4.9235 in
